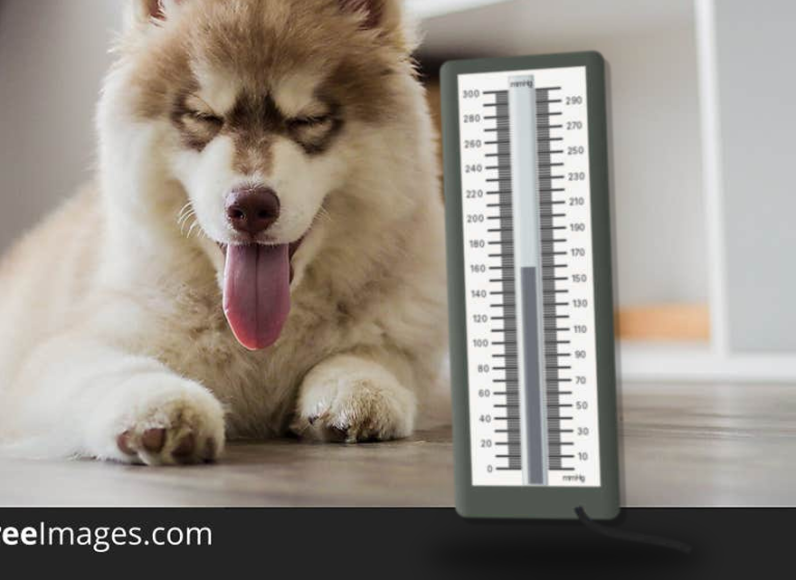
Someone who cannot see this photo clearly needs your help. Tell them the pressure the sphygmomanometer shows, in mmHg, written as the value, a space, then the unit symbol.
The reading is 160 mmHg
